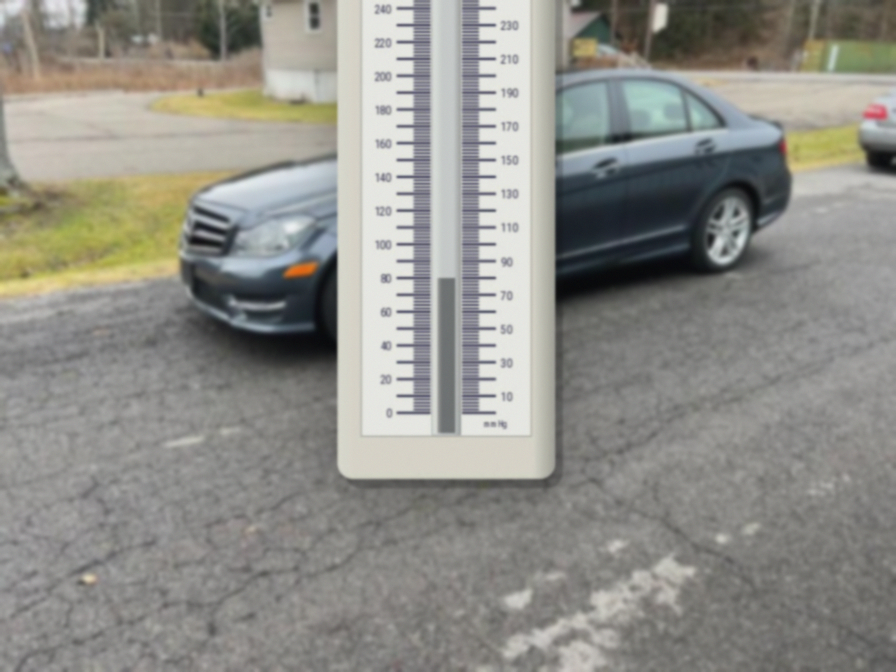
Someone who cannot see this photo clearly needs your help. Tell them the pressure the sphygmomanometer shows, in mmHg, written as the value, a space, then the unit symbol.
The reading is 80 mmHg
